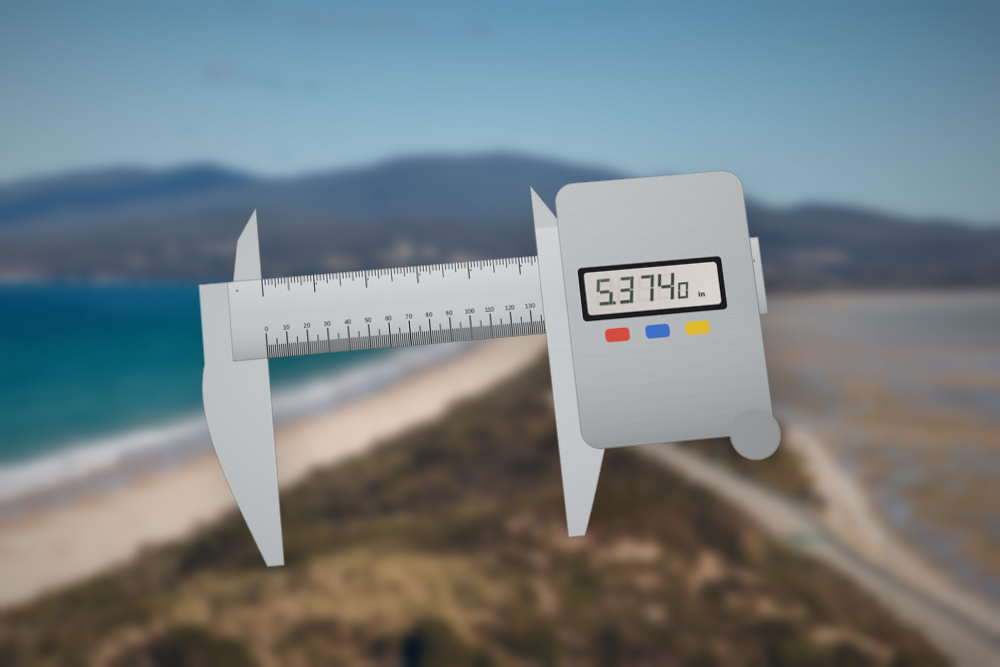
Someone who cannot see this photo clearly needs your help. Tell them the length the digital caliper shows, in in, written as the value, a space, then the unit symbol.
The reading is 5.3740 in
